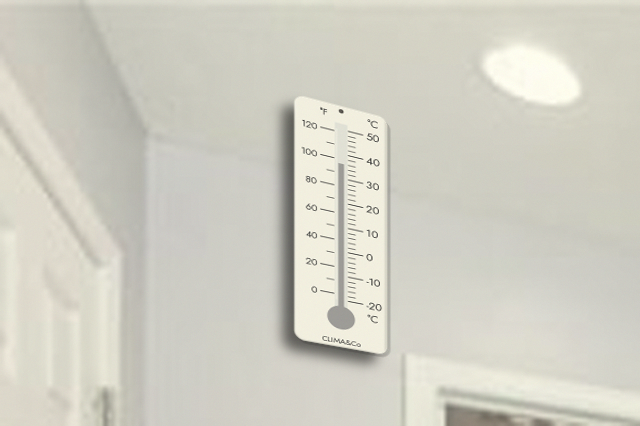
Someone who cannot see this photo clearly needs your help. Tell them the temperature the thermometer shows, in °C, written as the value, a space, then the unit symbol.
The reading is 36 °C
